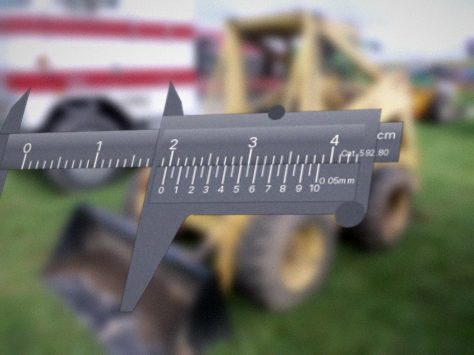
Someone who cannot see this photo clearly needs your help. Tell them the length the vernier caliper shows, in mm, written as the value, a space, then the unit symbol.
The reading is 19.6 mm
